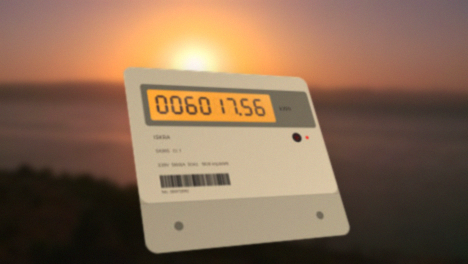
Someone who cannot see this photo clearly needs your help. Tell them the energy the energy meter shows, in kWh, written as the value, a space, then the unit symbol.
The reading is 6017.56 kWh
